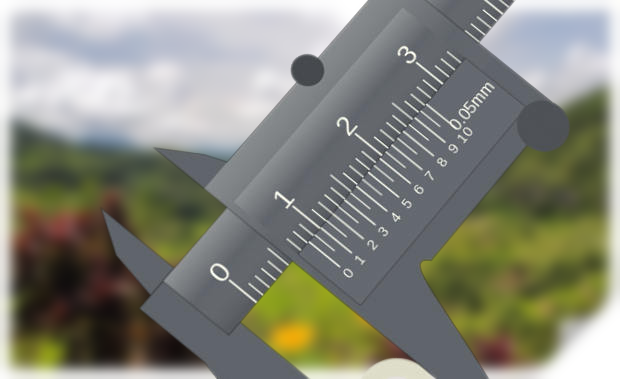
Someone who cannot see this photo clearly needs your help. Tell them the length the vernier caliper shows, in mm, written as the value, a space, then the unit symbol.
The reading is 8.2 mm
